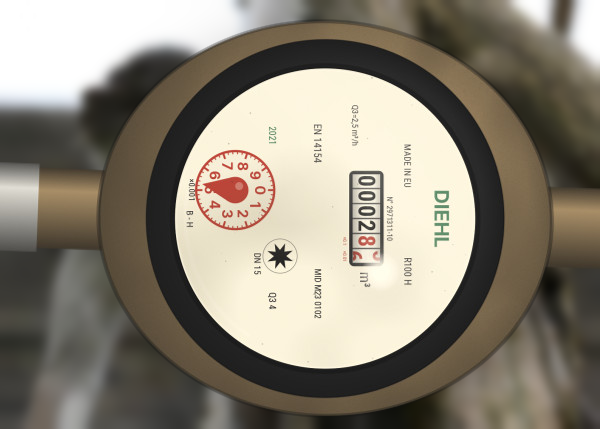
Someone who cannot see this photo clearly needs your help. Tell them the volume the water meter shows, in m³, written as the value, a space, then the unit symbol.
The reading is 2.855 m³
